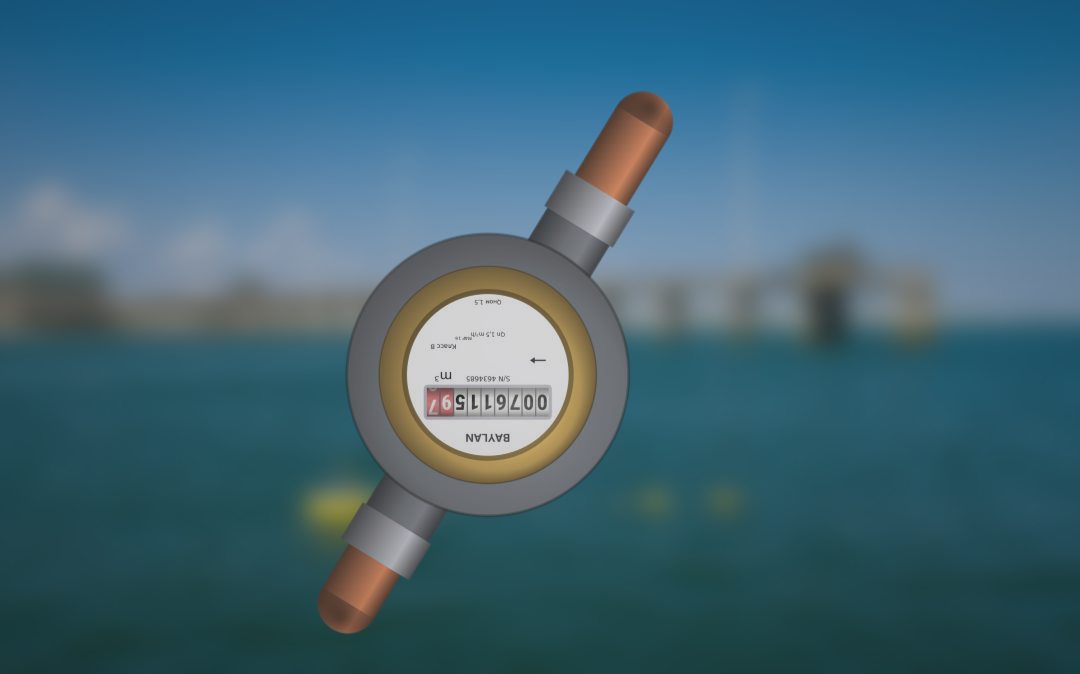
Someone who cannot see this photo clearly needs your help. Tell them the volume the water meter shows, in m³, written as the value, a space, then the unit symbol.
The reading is 76115.97 m³
